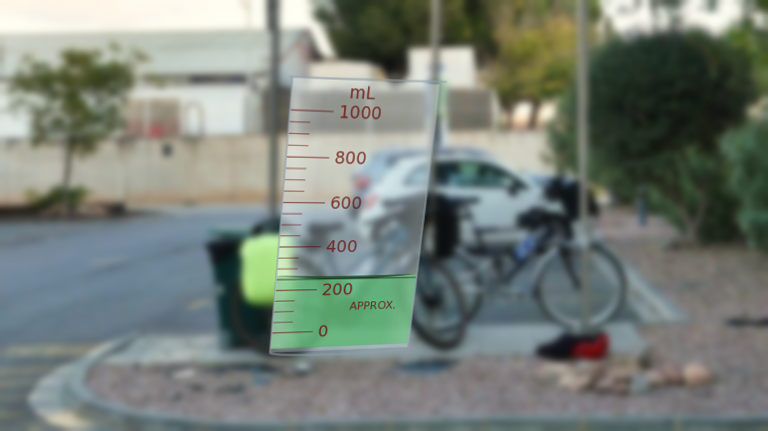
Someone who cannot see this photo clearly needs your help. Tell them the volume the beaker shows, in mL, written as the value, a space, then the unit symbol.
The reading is 250 mL
